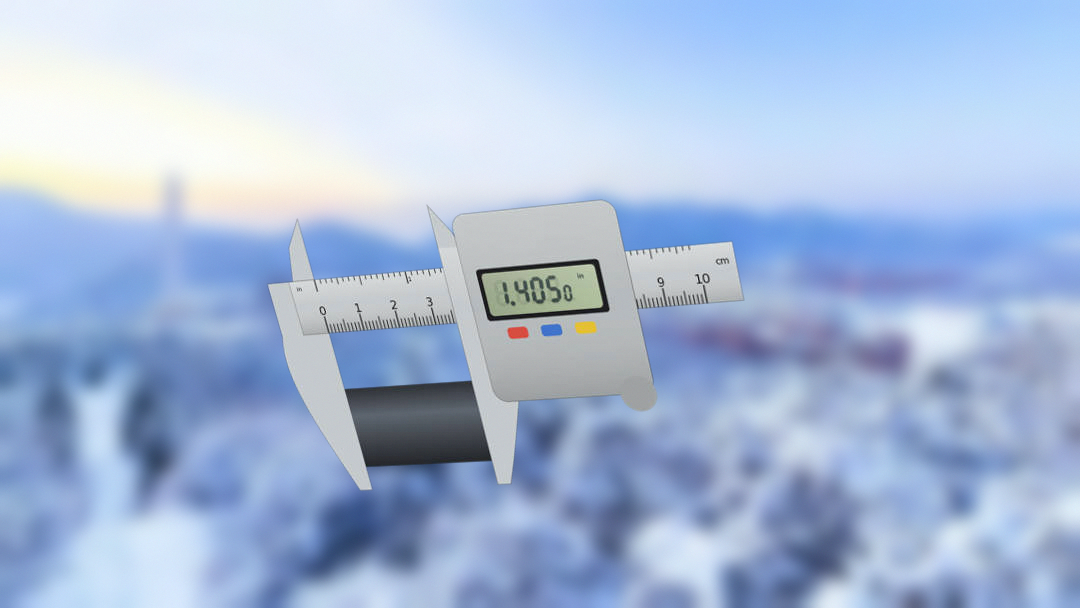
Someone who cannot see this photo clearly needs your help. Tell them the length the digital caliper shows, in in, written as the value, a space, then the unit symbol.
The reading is 1.4050 in
